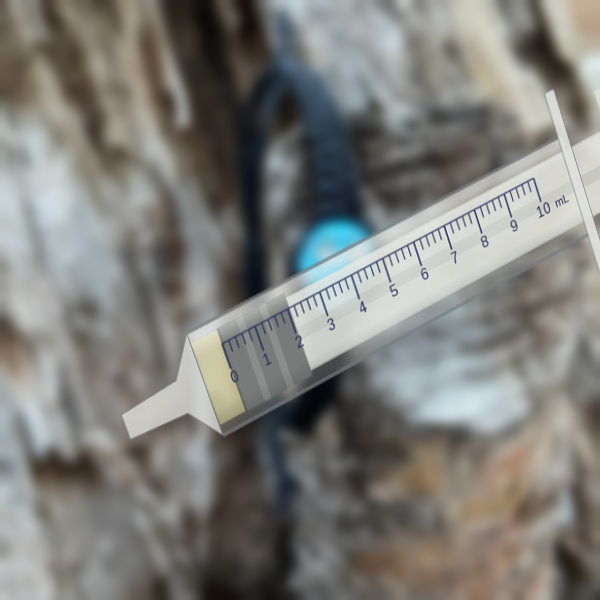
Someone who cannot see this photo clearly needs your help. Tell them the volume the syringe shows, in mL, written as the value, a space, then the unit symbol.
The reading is 0 mL
